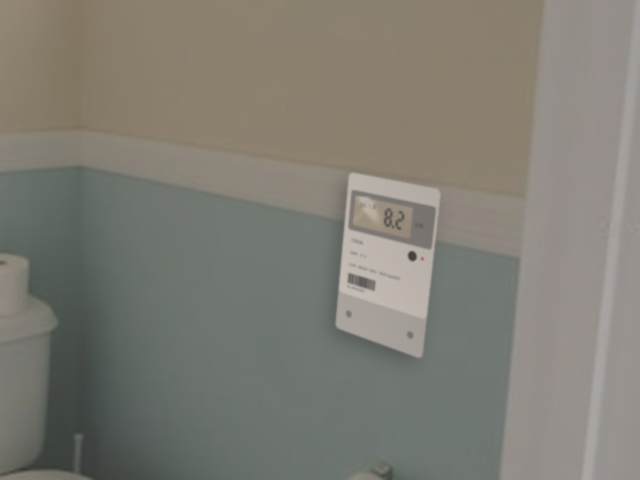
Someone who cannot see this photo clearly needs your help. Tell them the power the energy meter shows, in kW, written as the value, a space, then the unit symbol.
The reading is 8.2 kW
